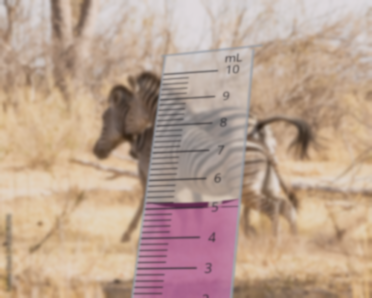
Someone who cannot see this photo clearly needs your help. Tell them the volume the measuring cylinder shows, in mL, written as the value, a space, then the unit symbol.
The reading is 5 mL
